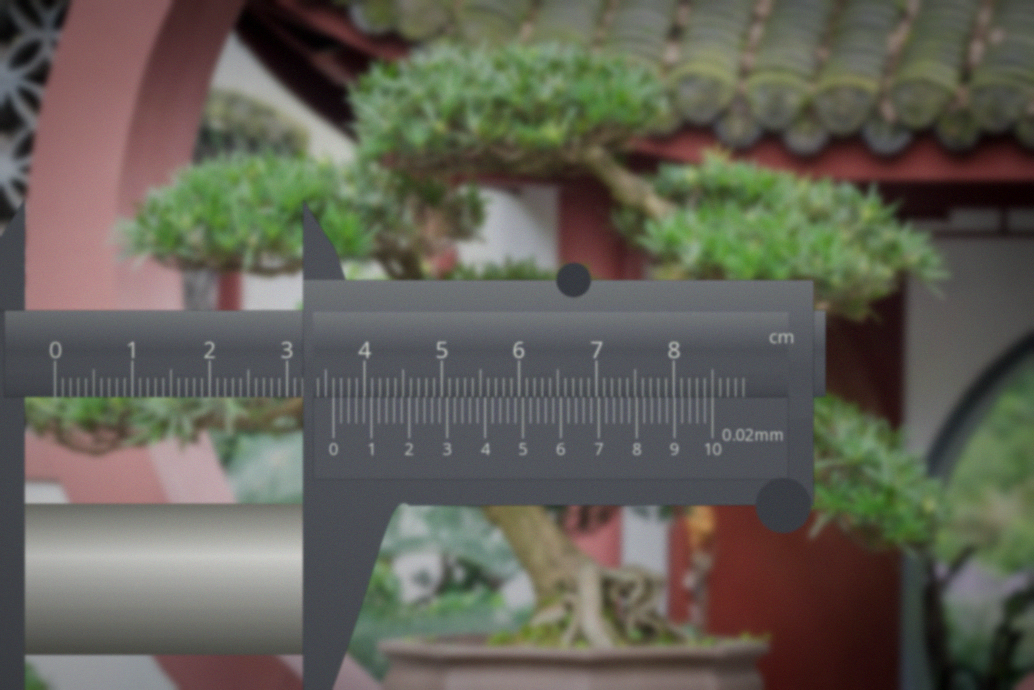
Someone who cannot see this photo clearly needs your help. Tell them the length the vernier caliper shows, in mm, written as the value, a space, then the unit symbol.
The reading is 36.0 mm
